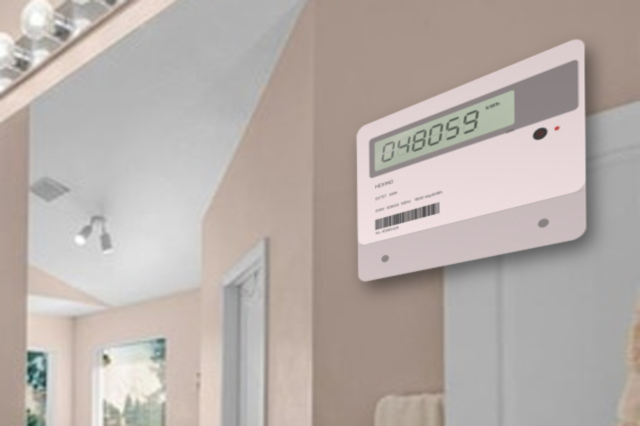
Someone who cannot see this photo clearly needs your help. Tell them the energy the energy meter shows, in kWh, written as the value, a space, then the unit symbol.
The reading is 48059 kWh
